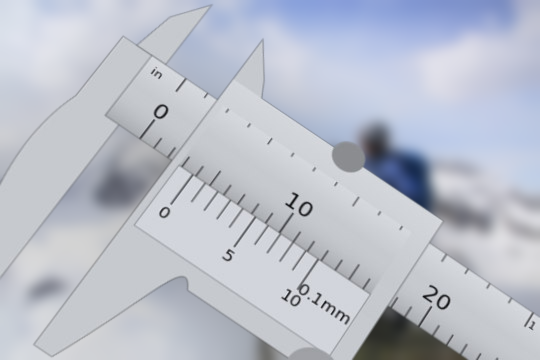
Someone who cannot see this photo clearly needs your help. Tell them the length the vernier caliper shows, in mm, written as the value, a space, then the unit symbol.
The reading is 3.8 mm
